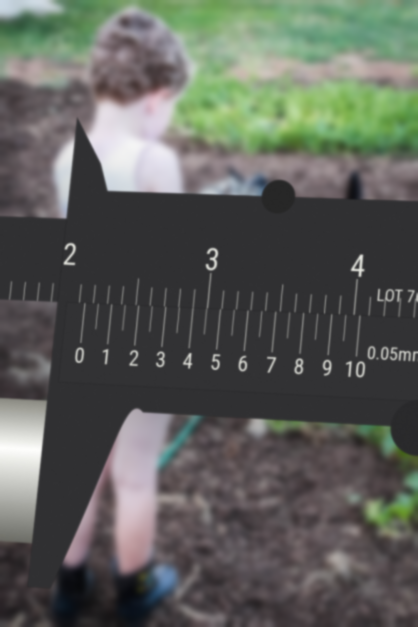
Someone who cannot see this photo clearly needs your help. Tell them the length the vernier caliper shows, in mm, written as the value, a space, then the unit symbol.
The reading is 21.4 mm
